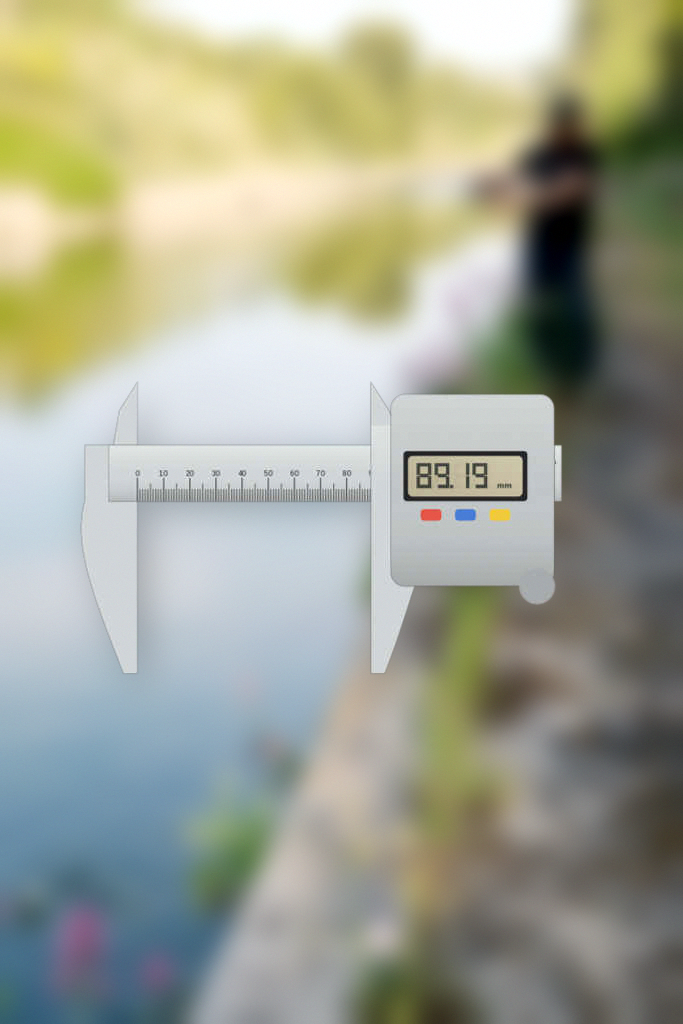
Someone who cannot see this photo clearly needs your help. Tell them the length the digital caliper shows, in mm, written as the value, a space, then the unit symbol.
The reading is 89.19 mm
